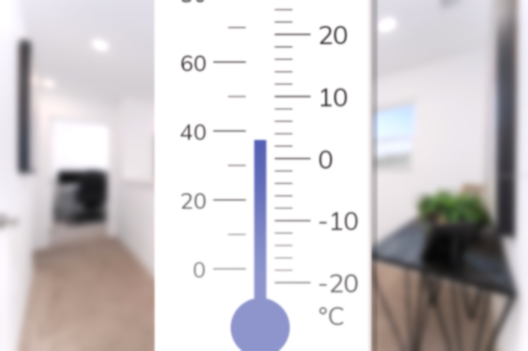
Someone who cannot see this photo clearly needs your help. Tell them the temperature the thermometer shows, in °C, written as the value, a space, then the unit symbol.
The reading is 3 °C
